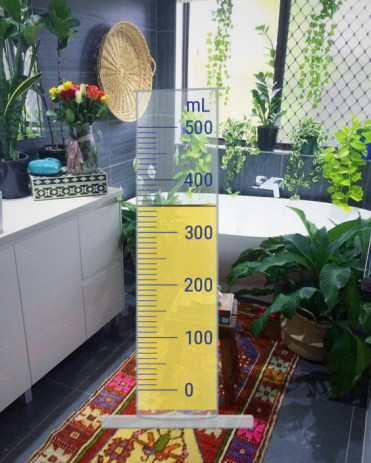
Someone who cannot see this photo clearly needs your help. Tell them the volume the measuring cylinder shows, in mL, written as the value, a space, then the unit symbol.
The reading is 350 mL
